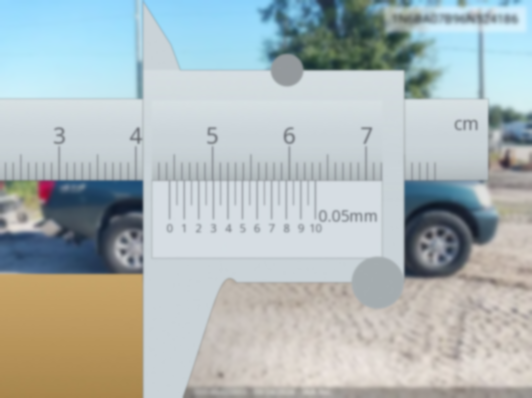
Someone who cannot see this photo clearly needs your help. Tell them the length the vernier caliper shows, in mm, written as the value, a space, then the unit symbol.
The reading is 44.4 mm
